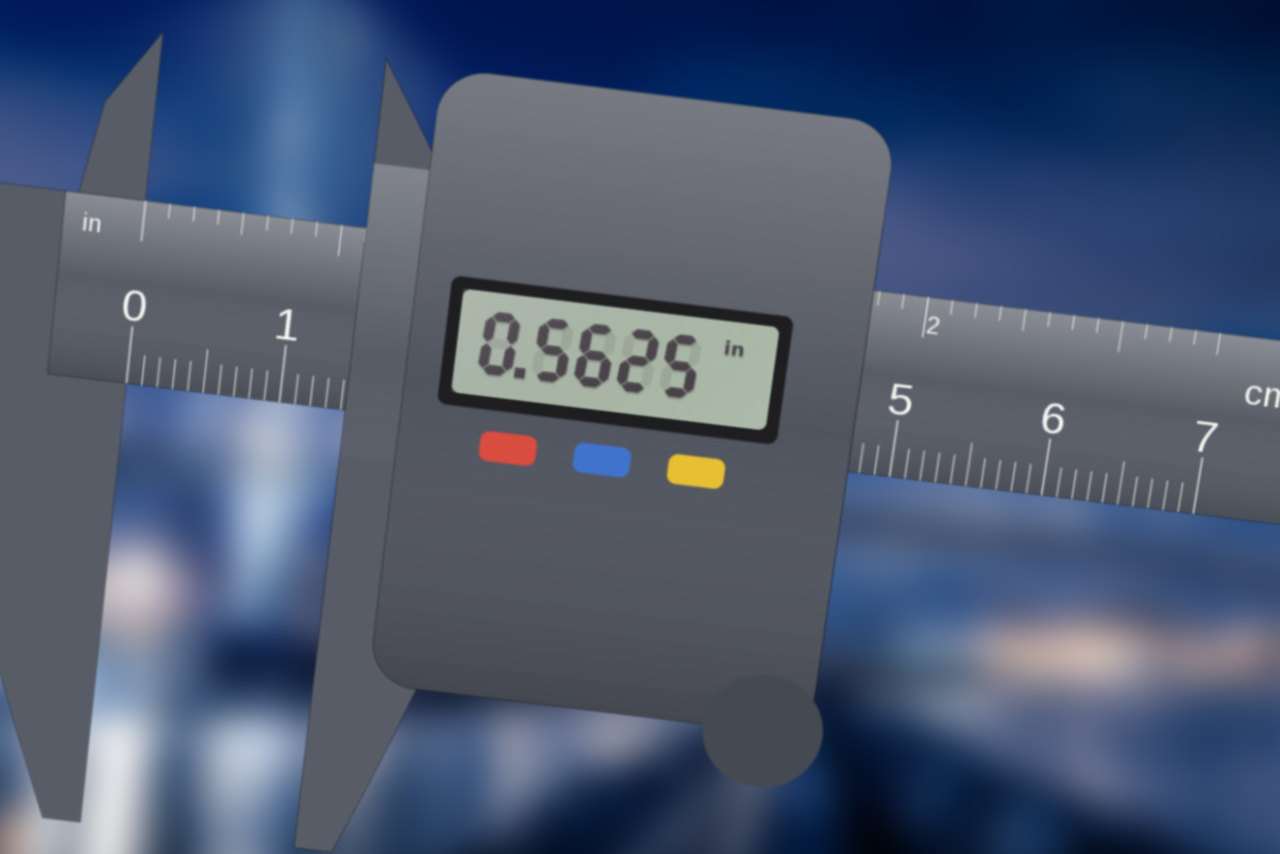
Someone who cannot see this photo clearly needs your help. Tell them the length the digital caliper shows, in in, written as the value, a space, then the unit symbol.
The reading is 0.5625 in
